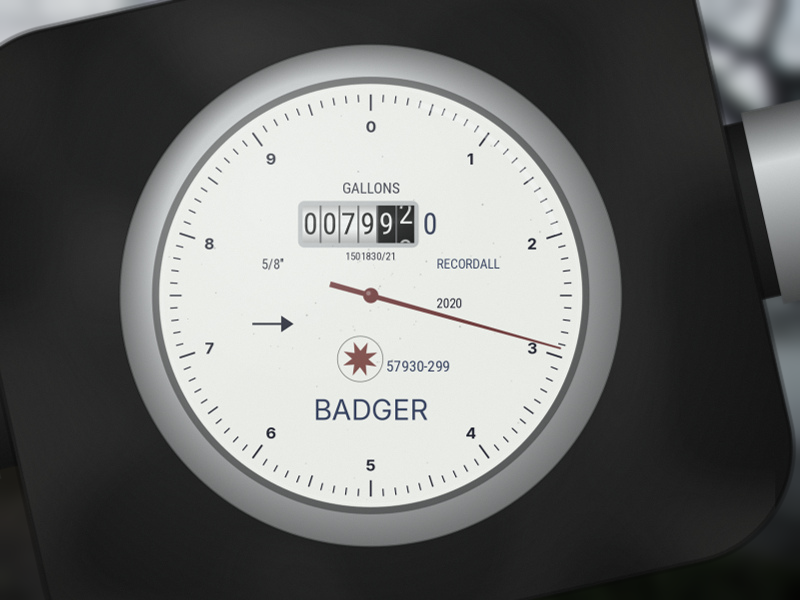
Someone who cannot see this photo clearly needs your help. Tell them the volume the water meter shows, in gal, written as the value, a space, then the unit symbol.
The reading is 79922.9 gal
